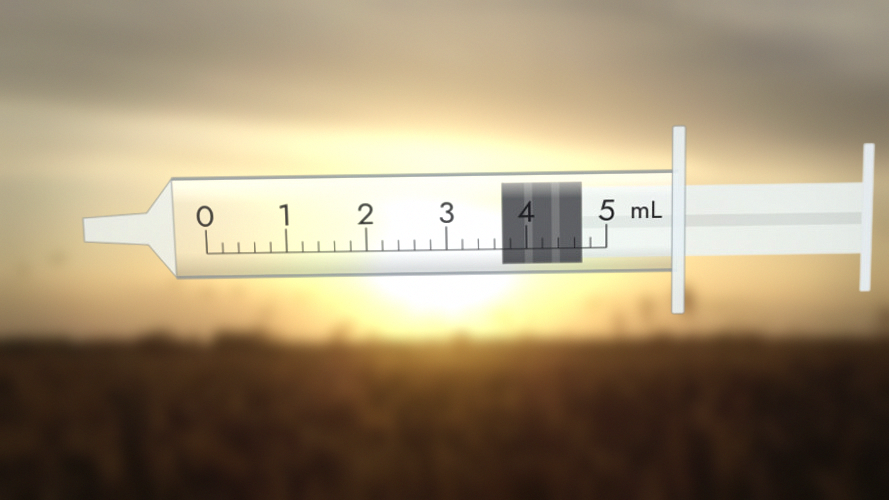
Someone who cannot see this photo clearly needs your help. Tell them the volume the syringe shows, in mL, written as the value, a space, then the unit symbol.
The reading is 3.7 mL
